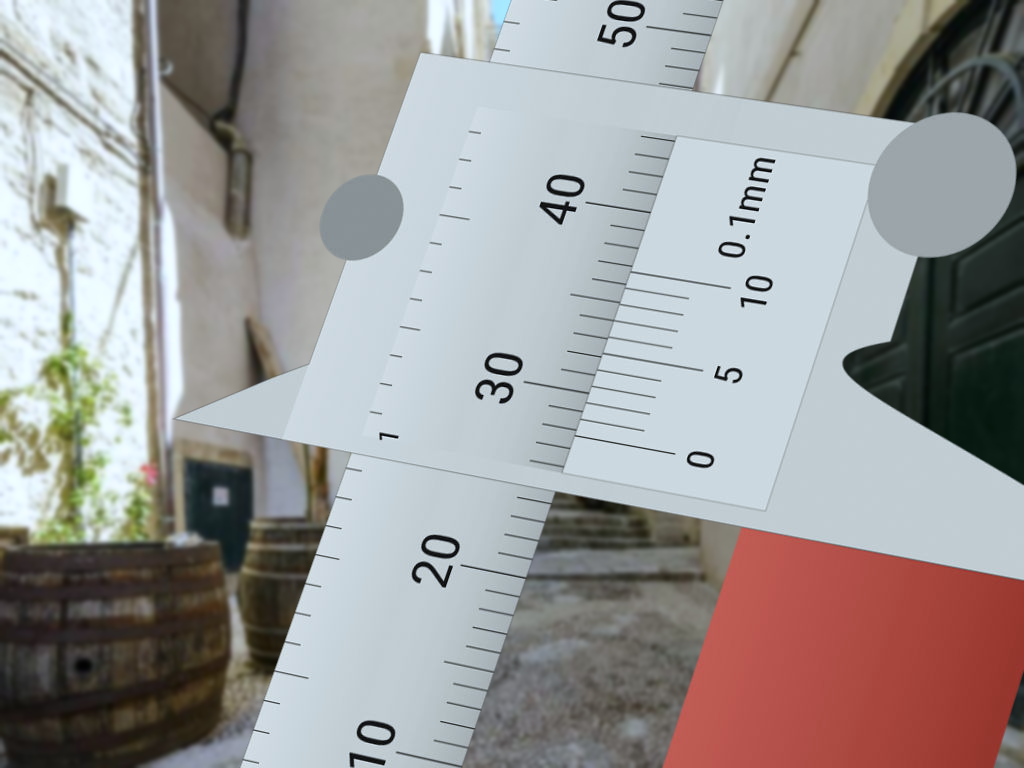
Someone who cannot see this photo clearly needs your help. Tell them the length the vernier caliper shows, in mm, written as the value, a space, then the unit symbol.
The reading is 27.7 mm
